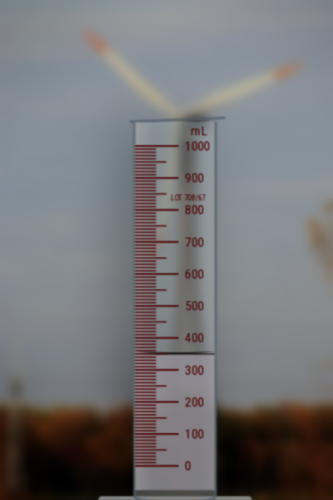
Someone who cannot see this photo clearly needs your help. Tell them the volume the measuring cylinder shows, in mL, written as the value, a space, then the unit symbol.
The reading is 350 mL
